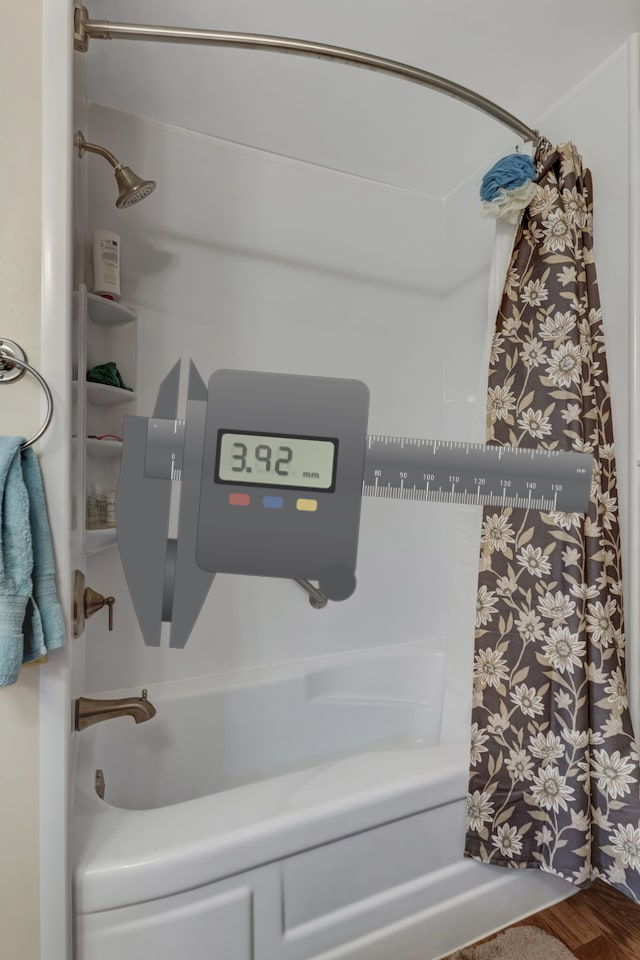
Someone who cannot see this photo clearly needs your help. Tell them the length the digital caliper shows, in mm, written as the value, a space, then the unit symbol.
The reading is 3.92 mm
